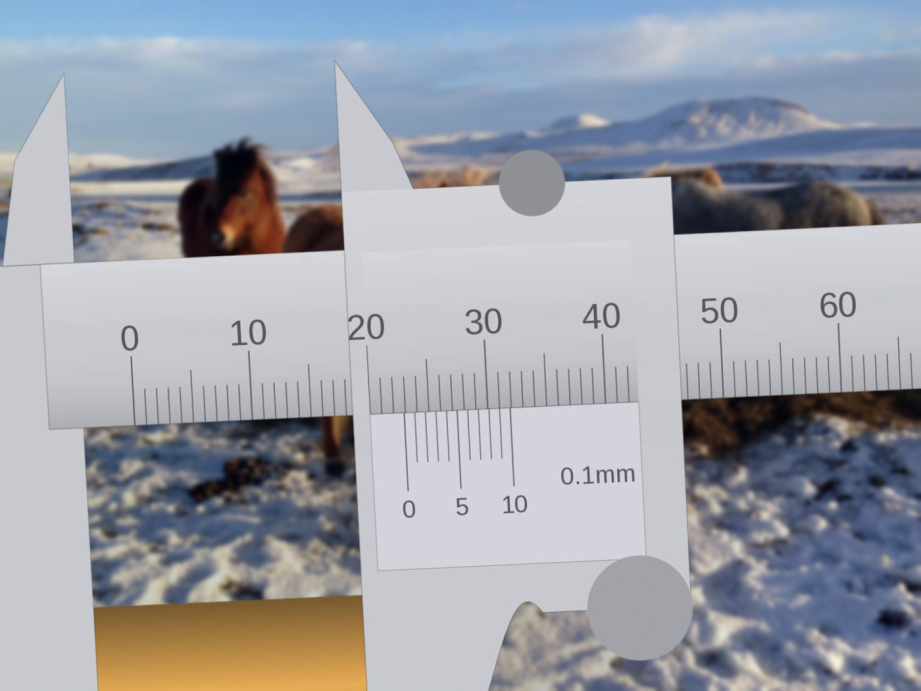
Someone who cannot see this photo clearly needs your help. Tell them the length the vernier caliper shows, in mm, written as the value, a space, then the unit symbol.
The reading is 22.9 mm
